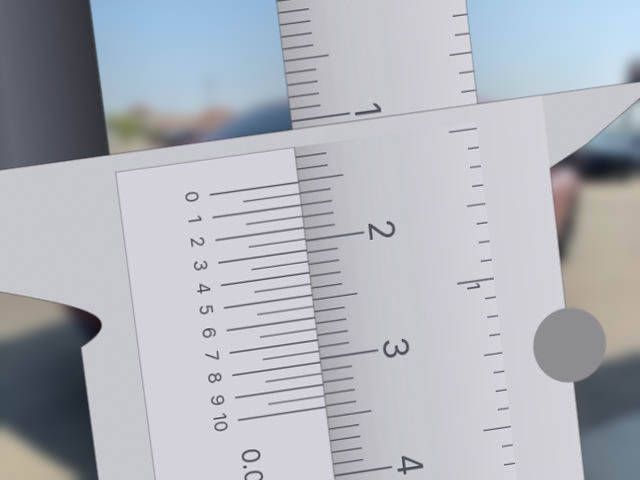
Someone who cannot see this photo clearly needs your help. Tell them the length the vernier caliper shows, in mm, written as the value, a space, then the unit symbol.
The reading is 15.1 mm
